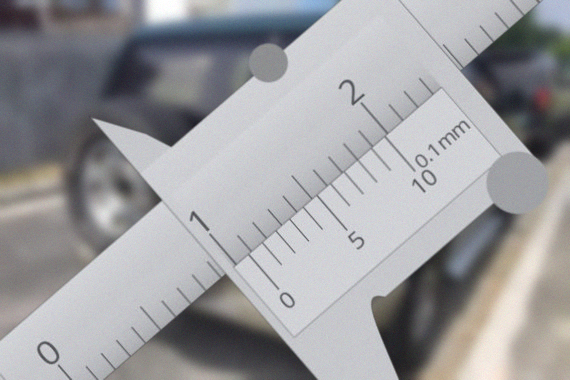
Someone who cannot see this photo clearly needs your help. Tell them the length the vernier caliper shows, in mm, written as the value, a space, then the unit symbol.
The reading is 10.8 mm
